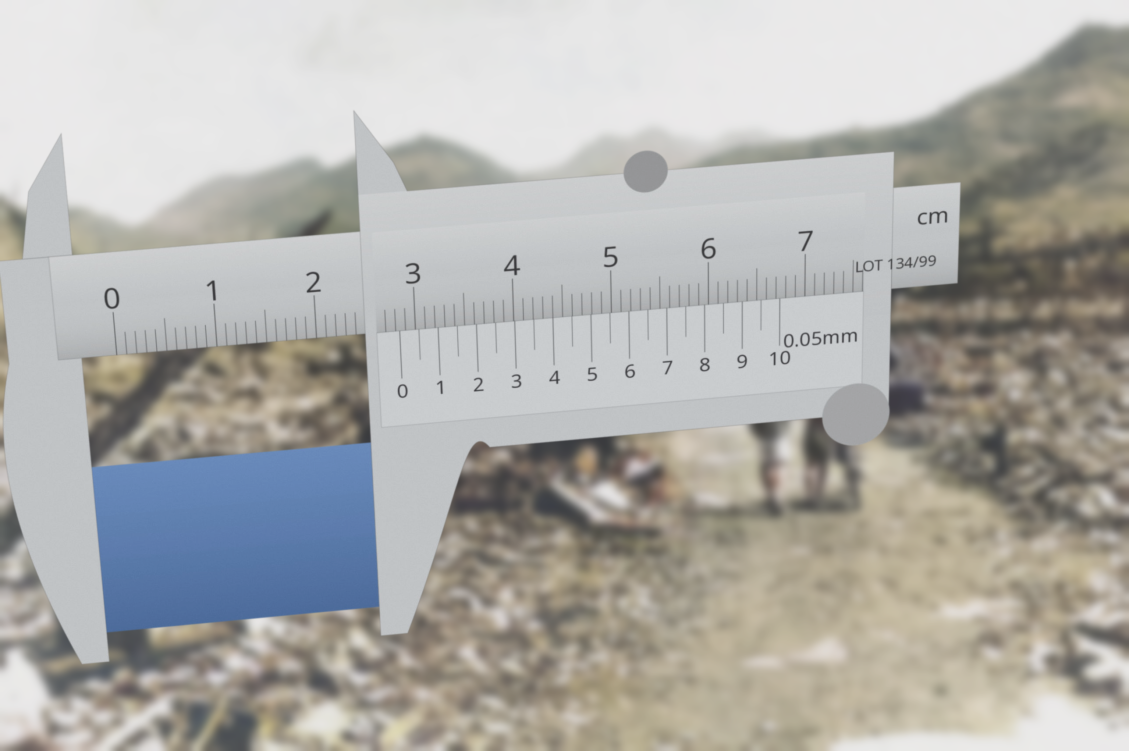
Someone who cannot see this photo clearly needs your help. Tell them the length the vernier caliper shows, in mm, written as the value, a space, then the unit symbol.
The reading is 28.4 mm
